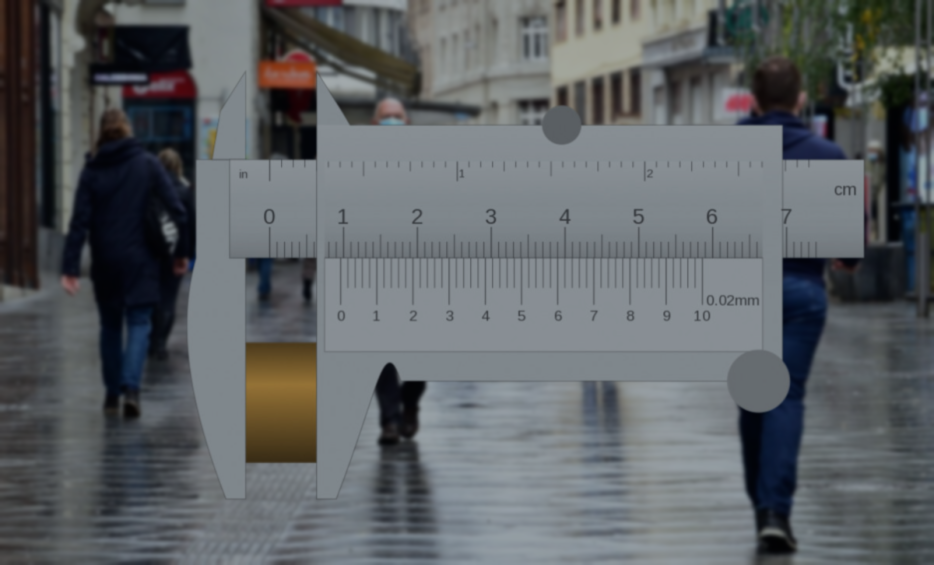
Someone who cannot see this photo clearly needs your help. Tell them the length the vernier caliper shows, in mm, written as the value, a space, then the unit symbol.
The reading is 9.6 mm
